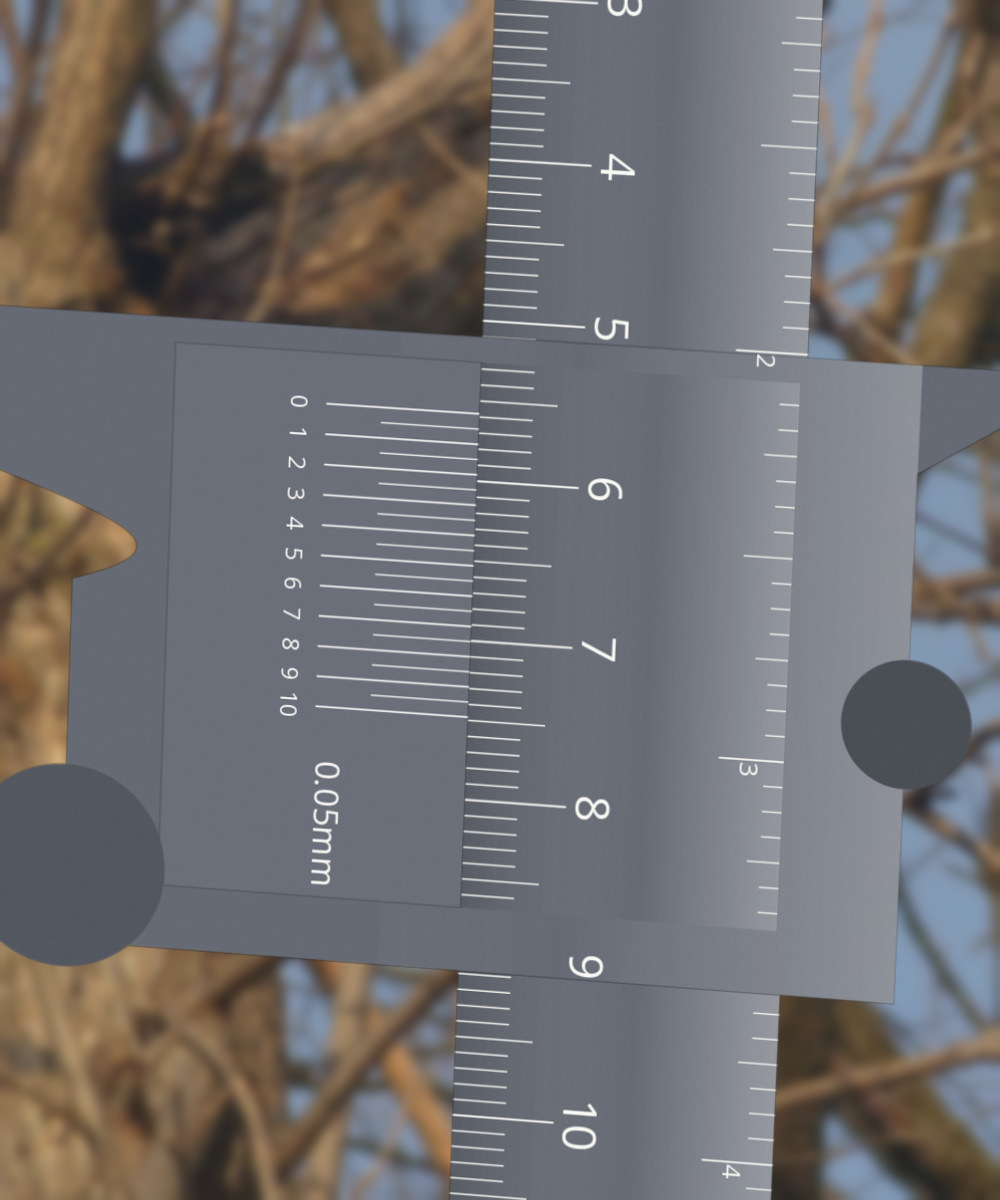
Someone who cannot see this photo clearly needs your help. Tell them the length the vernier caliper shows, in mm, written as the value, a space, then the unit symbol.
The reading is 55.8 mm
